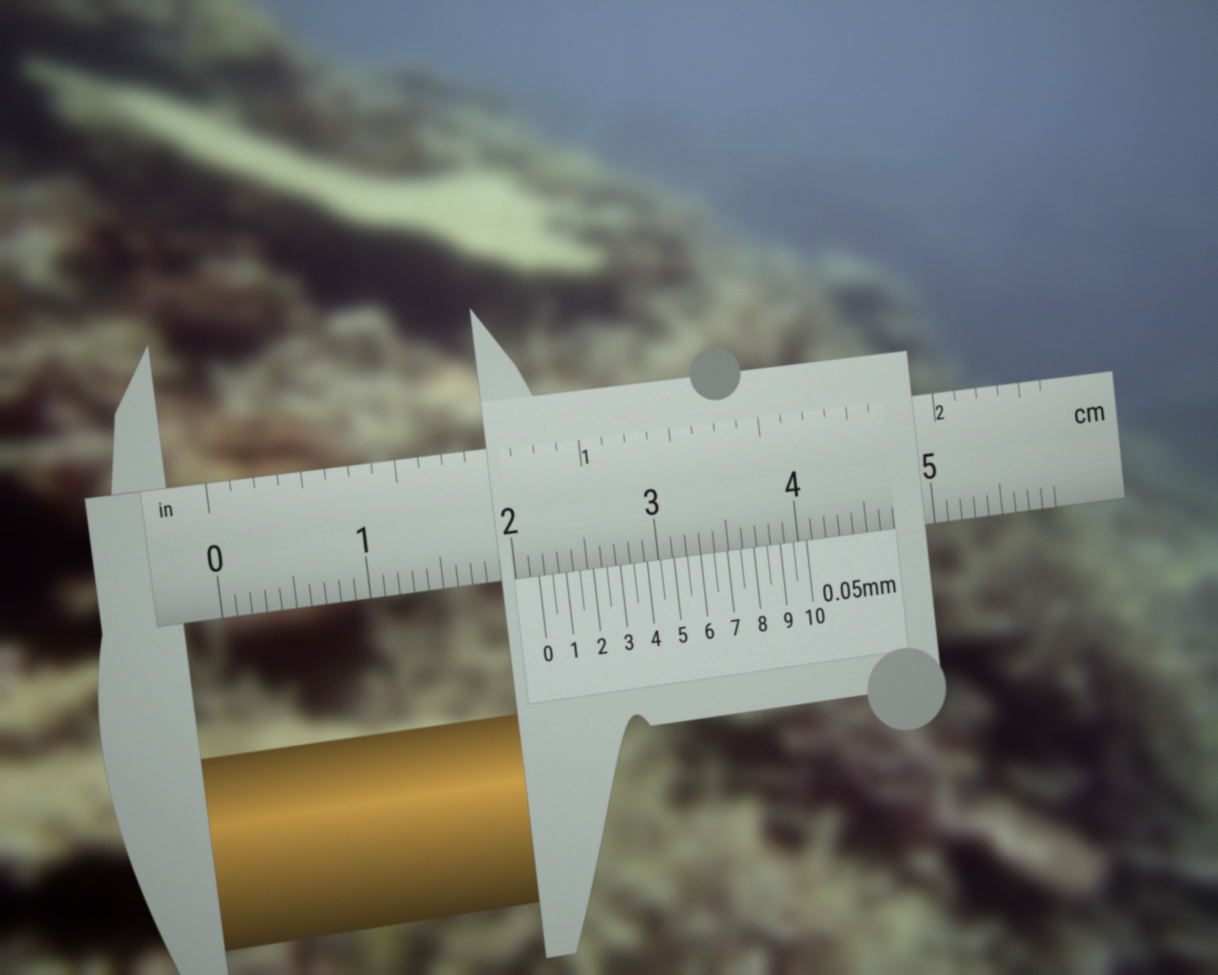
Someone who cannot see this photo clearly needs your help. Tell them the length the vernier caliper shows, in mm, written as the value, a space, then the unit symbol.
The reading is 21.6 mm
